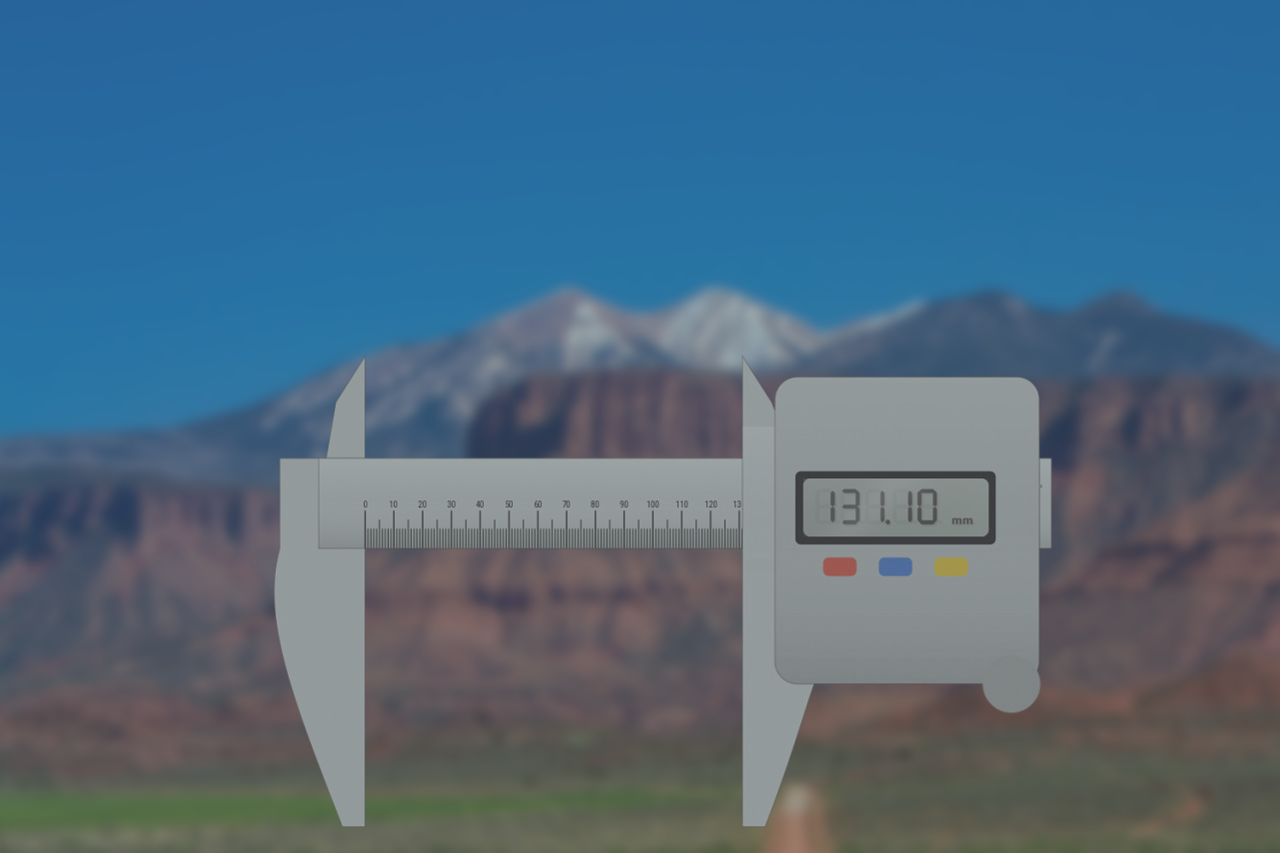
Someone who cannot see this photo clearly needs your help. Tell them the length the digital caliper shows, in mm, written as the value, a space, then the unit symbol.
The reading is 131.10 mm
